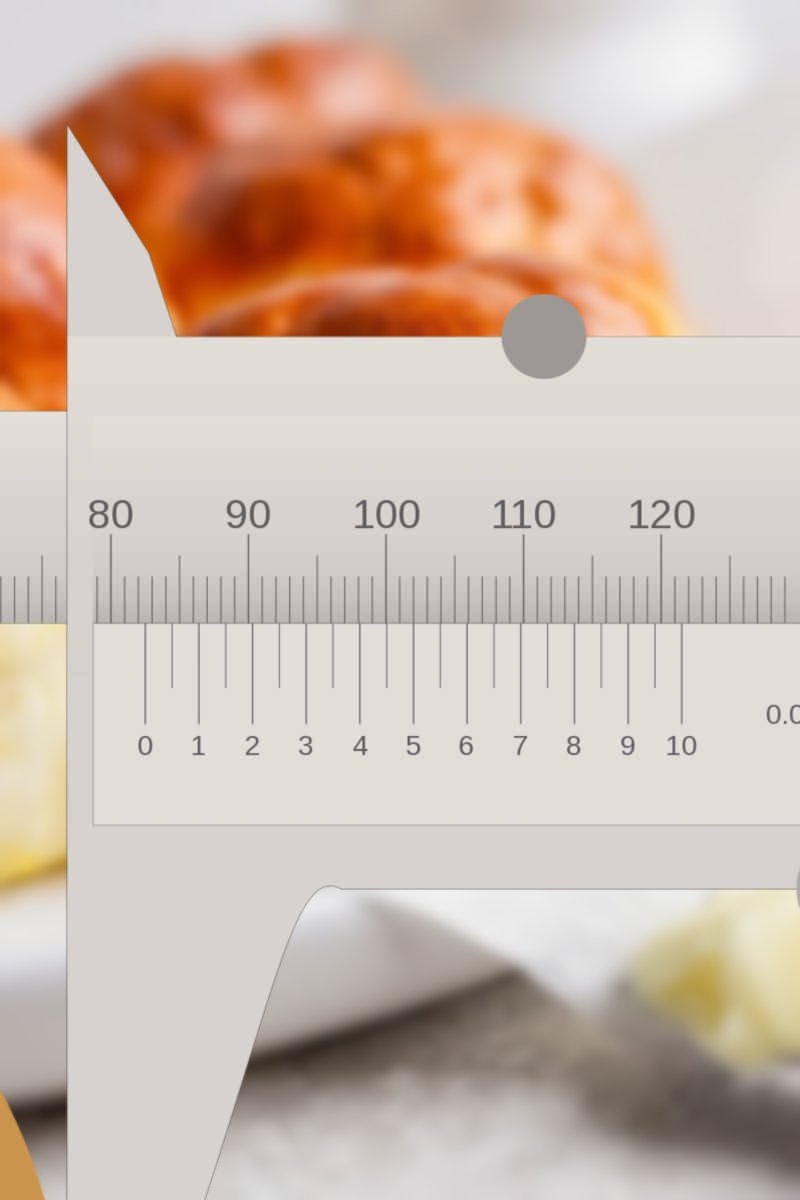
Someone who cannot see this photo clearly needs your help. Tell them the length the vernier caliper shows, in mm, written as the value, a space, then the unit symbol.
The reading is 82.5 mm
